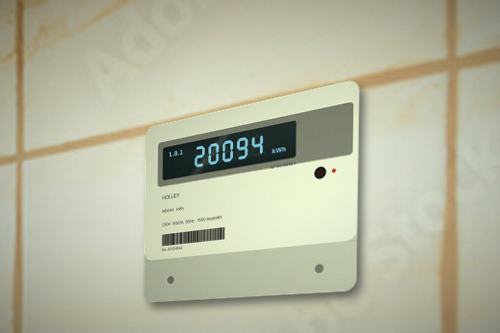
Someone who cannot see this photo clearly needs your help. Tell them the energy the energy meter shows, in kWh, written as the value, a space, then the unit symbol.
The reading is 20094 kWh
